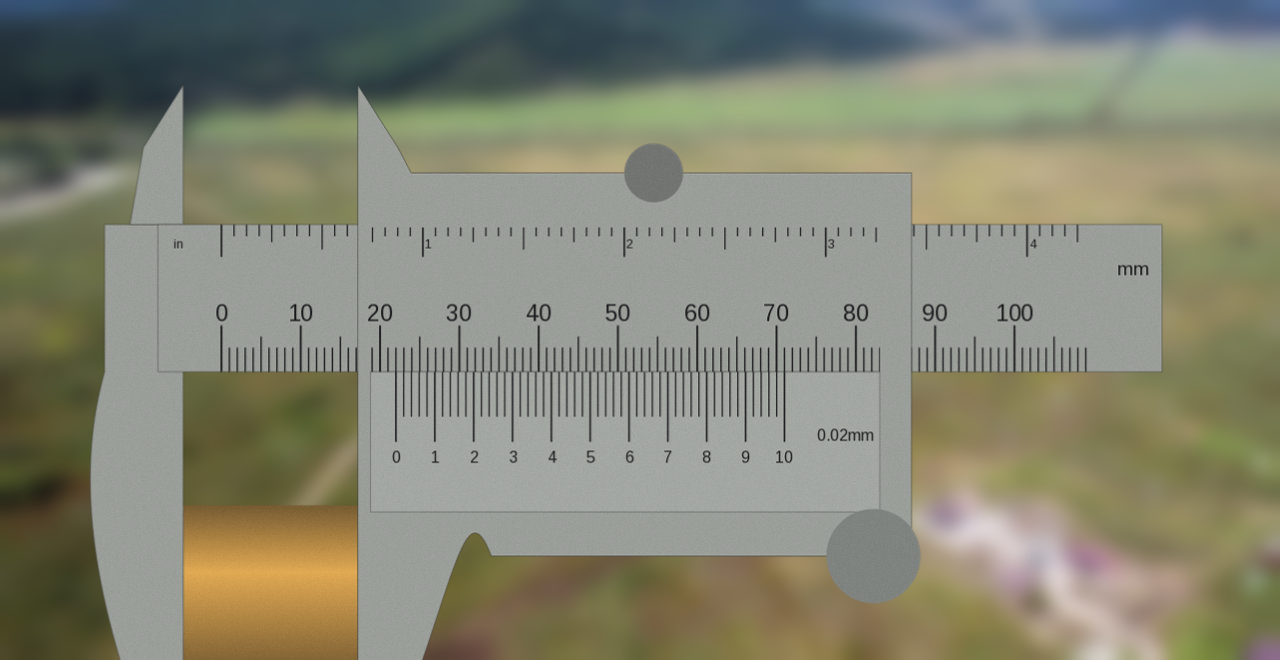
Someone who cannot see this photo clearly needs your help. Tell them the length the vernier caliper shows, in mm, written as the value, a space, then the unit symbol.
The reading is 22.0 mm
